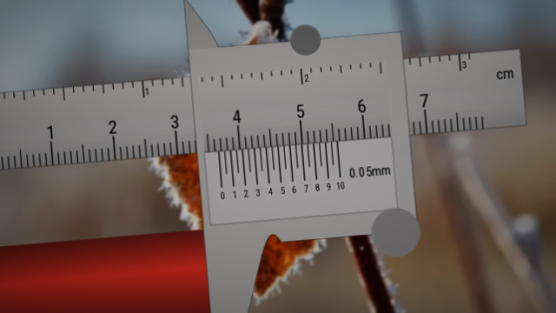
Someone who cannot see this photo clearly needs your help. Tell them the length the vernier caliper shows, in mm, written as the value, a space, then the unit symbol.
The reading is 36.6 mm
